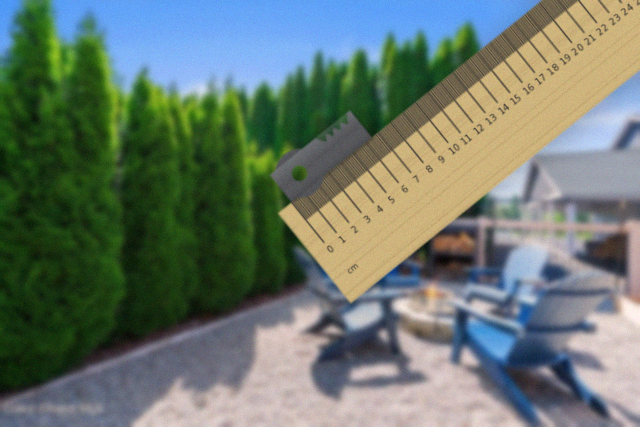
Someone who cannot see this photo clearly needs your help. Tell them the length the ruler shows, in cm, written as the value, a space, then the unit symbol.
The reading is 6.5 cm
